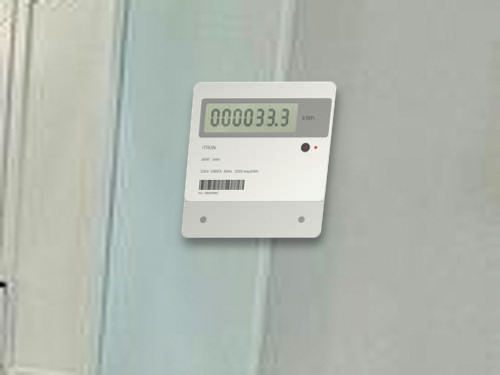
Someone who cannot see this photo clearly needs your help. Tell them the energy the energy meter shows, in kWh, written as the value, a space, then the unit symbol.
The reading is 33.3 kWh
